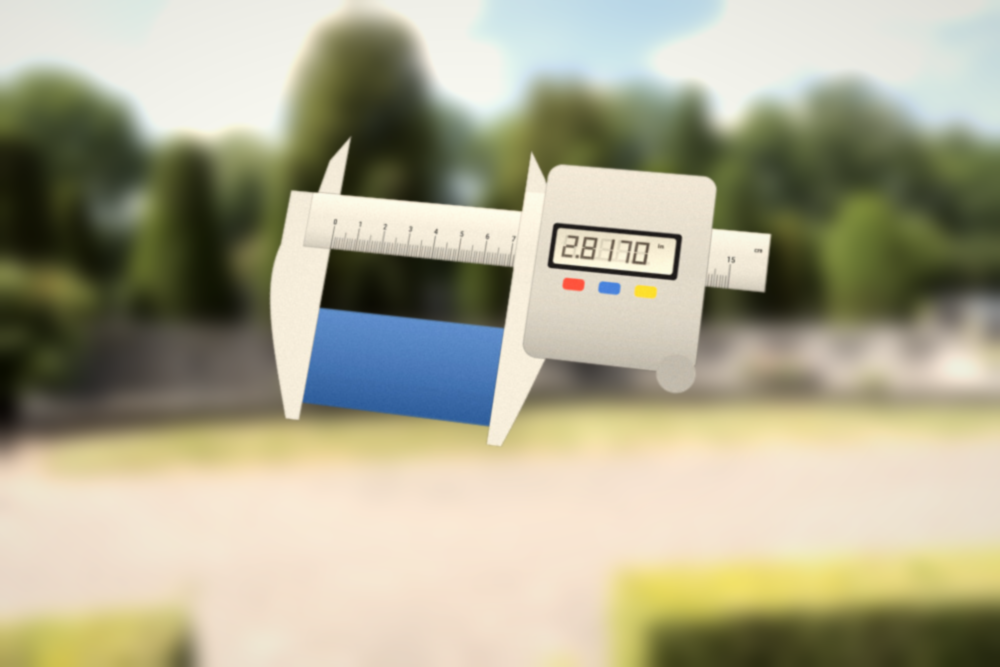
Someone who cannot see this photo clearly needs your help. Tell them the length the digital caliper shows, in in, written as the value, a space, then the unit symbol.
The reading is 2.8170 in
